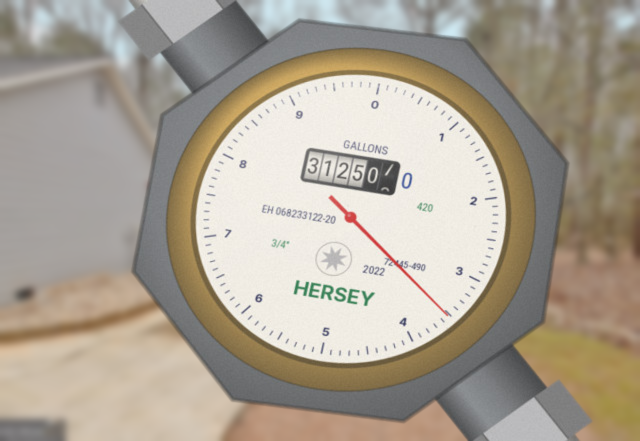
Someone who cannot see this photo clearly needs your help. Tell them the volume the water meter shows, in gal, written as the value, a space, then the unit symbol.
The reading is 3125073.5 gal
